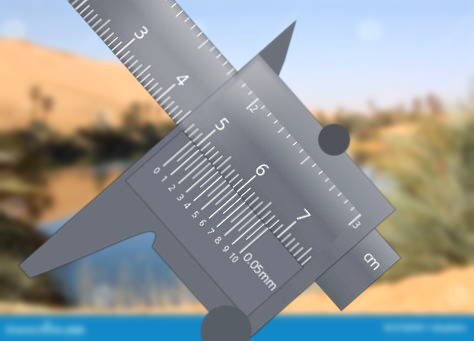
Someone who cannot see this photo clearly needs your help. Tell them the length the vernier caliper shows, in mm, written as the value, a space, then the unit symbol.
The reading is 48.8 mm
